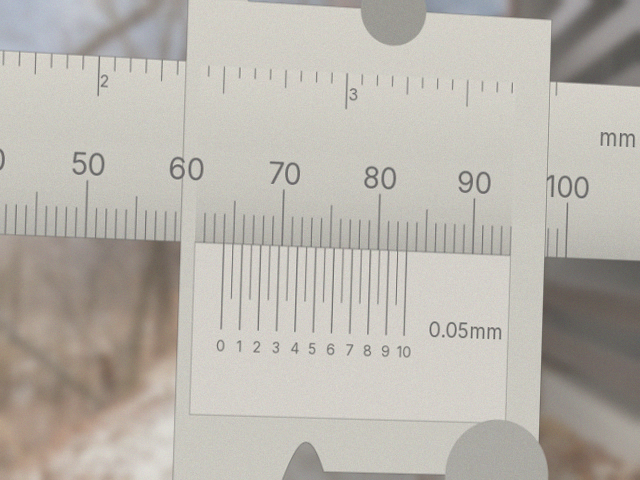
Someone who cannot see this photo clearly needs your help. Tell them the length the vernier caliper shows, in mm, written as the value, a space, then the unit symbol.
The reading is 64.0 mm
